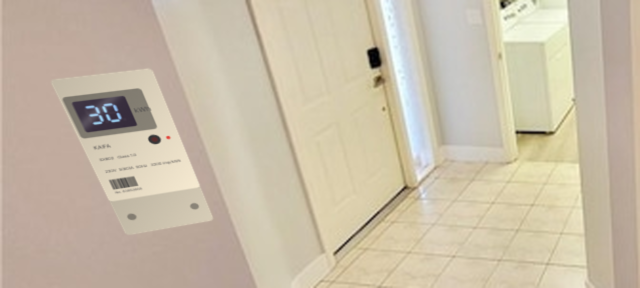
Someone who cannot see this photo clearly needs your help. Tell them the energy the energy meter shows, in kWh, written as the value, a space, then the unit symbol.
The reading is 30 kWh
